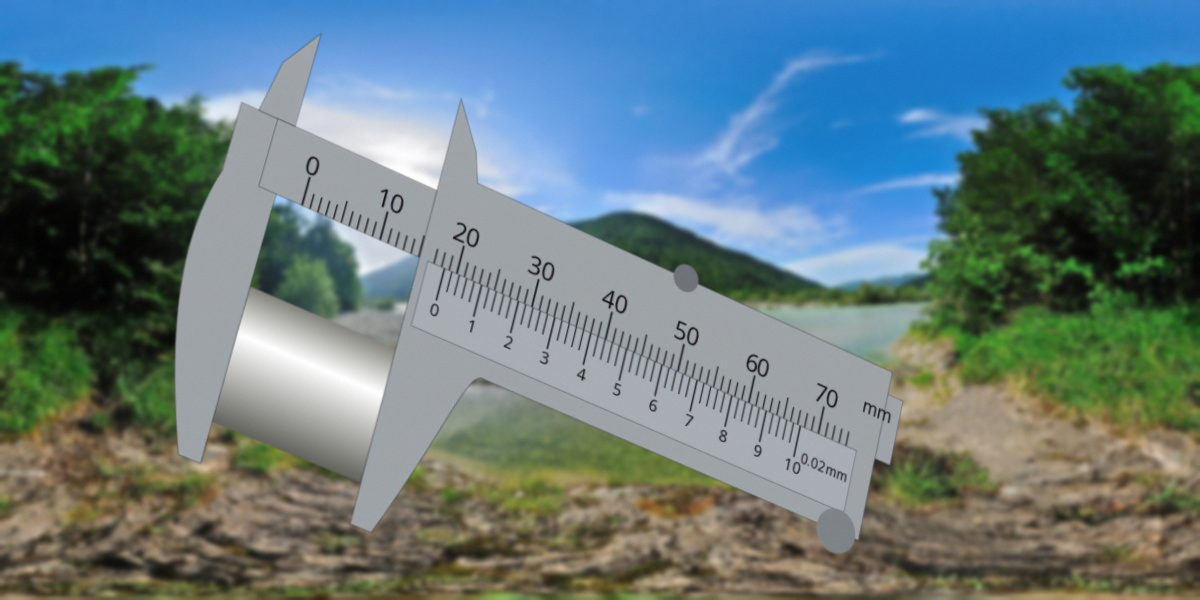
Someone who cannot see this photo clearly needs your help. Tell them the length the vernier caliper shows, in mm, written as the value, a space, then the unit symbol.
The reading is 18.4 mm
